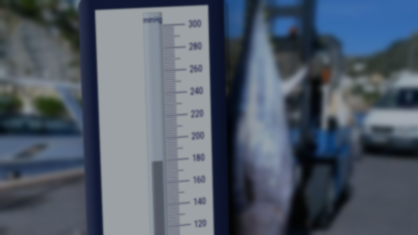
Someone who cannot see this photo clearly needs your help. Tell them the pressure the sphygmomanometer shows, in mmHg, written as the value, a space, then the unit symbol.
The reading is 180 mmHg
